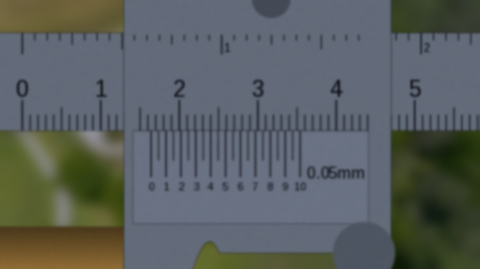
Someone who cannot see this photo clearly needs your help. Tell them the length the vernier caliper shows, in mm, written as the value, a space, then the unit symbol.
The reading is 16.4 mm
